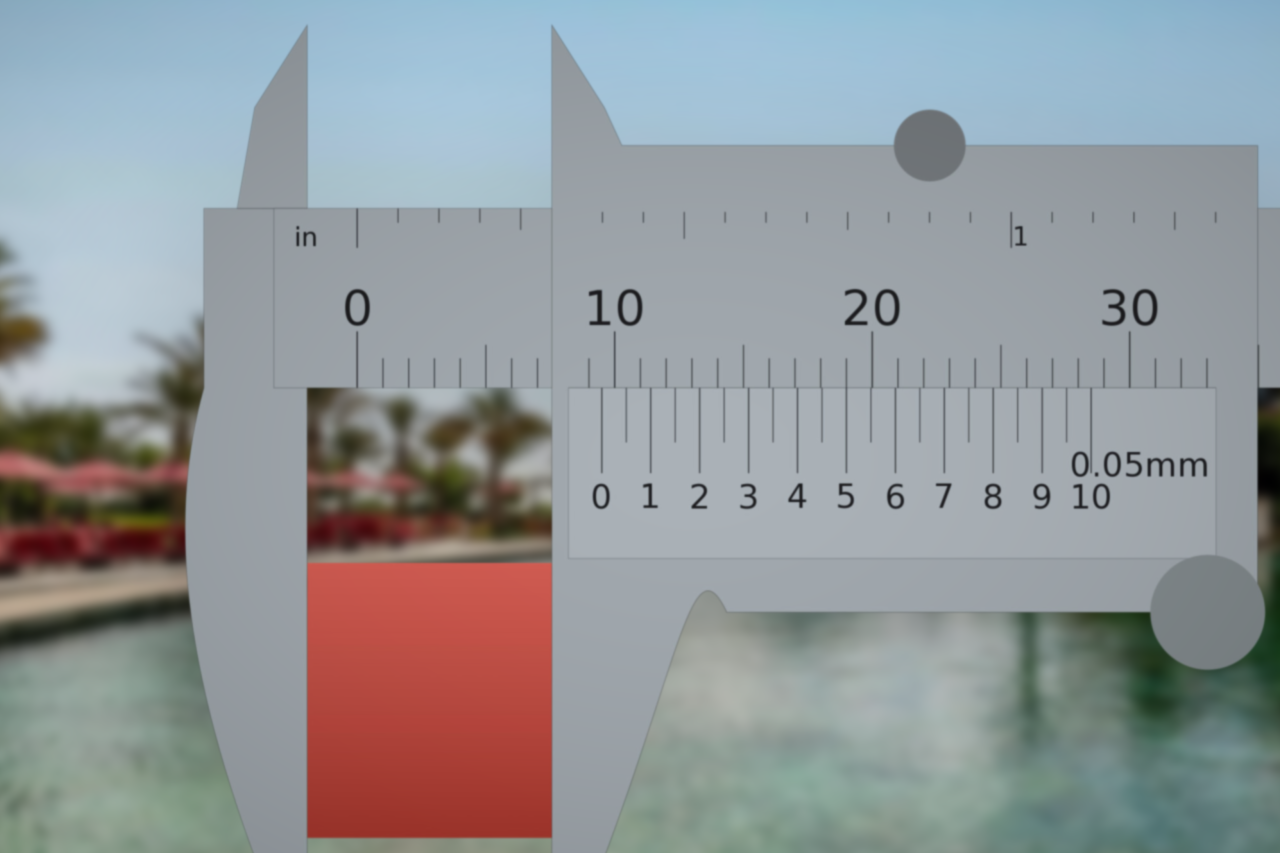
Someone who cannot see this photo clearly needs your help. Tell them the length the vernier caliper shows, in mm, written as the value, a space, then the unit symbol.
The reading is 9.5 mm
